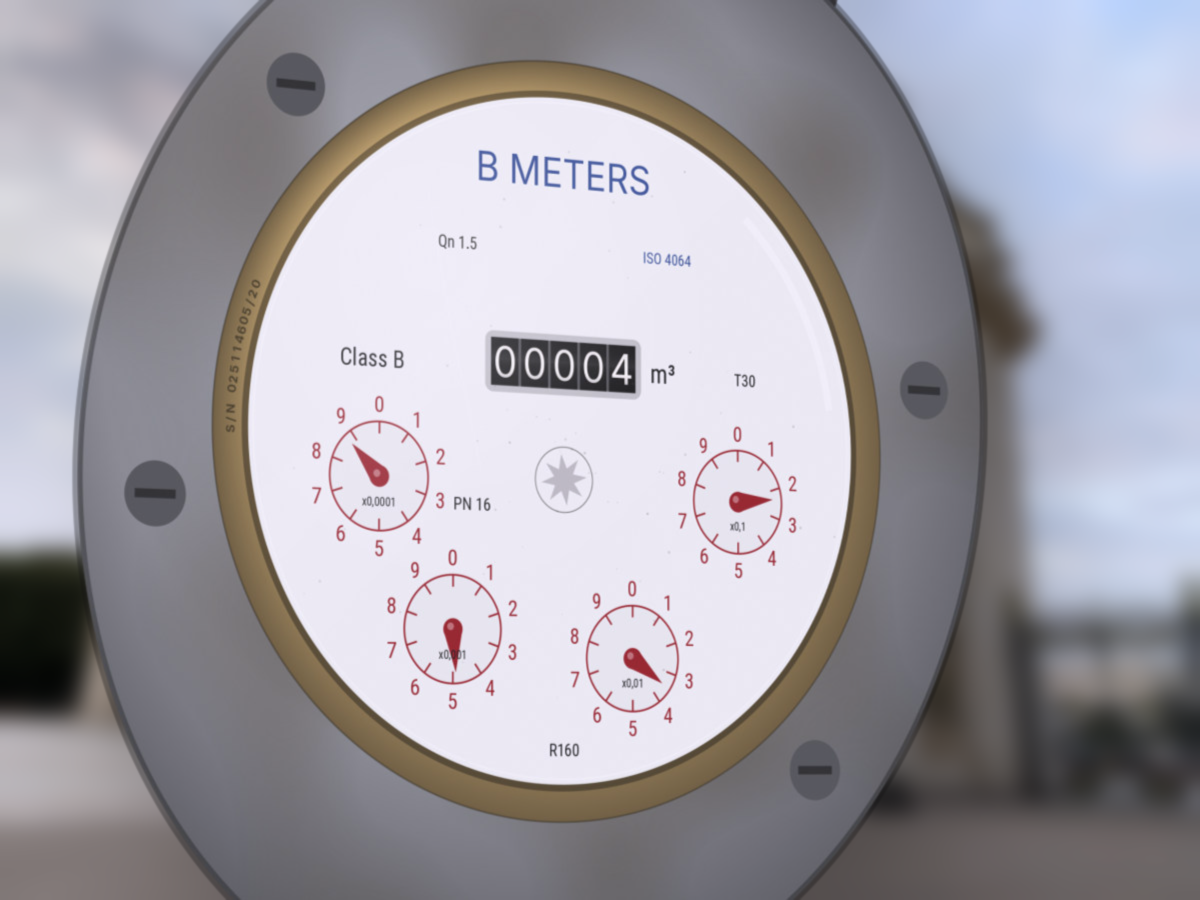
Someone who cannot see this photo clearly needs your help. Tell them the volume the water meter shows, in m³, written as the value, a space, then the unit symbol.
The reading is 4.2348 m³
